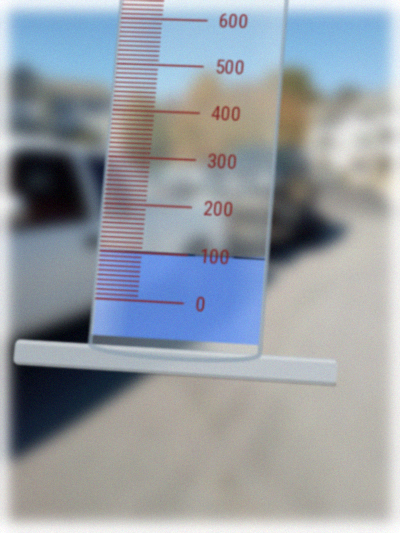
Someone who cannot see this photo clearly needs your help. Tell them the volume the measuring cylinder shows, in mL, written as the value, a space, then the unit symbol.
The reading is 100 mL
